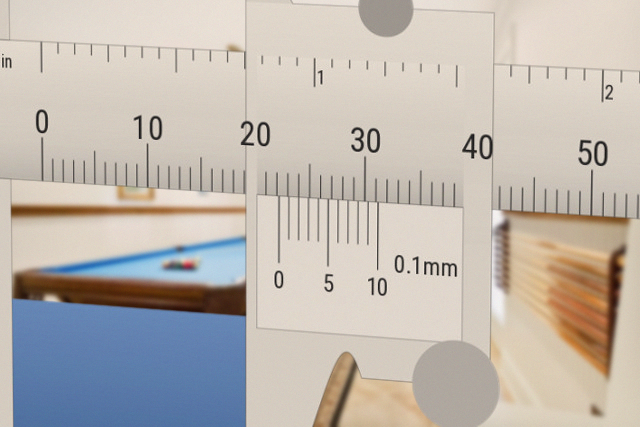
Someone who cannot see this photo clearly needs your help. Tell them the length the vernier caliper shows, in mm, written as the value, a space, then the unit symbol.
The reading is 22.2 mm
